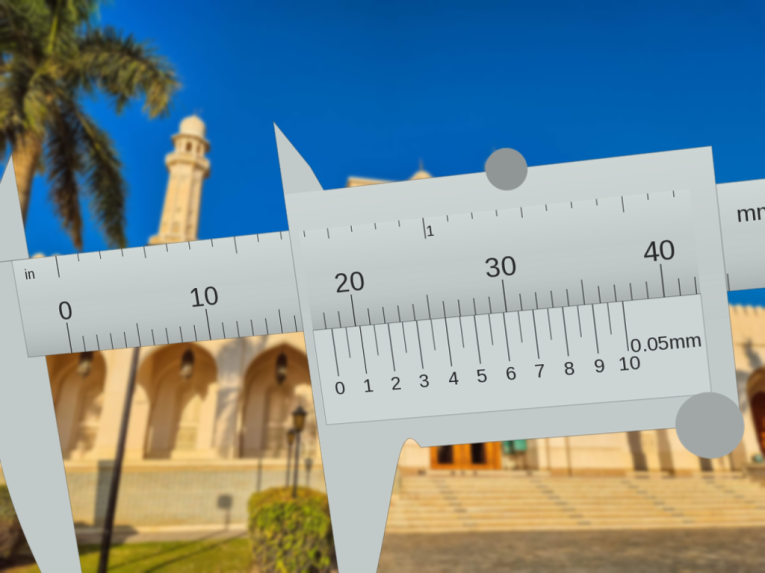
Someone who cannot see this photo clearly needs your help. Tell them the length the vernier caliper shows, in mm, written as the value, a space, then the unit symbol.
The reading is 18.4 mm
